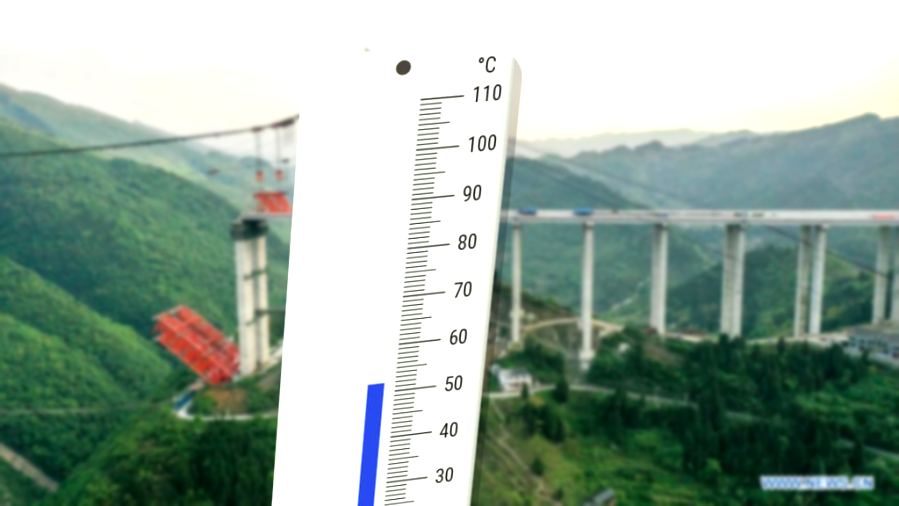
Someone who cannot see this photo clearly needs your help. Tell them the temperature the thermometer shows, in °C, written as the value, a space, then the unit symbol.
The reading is 52 °C
